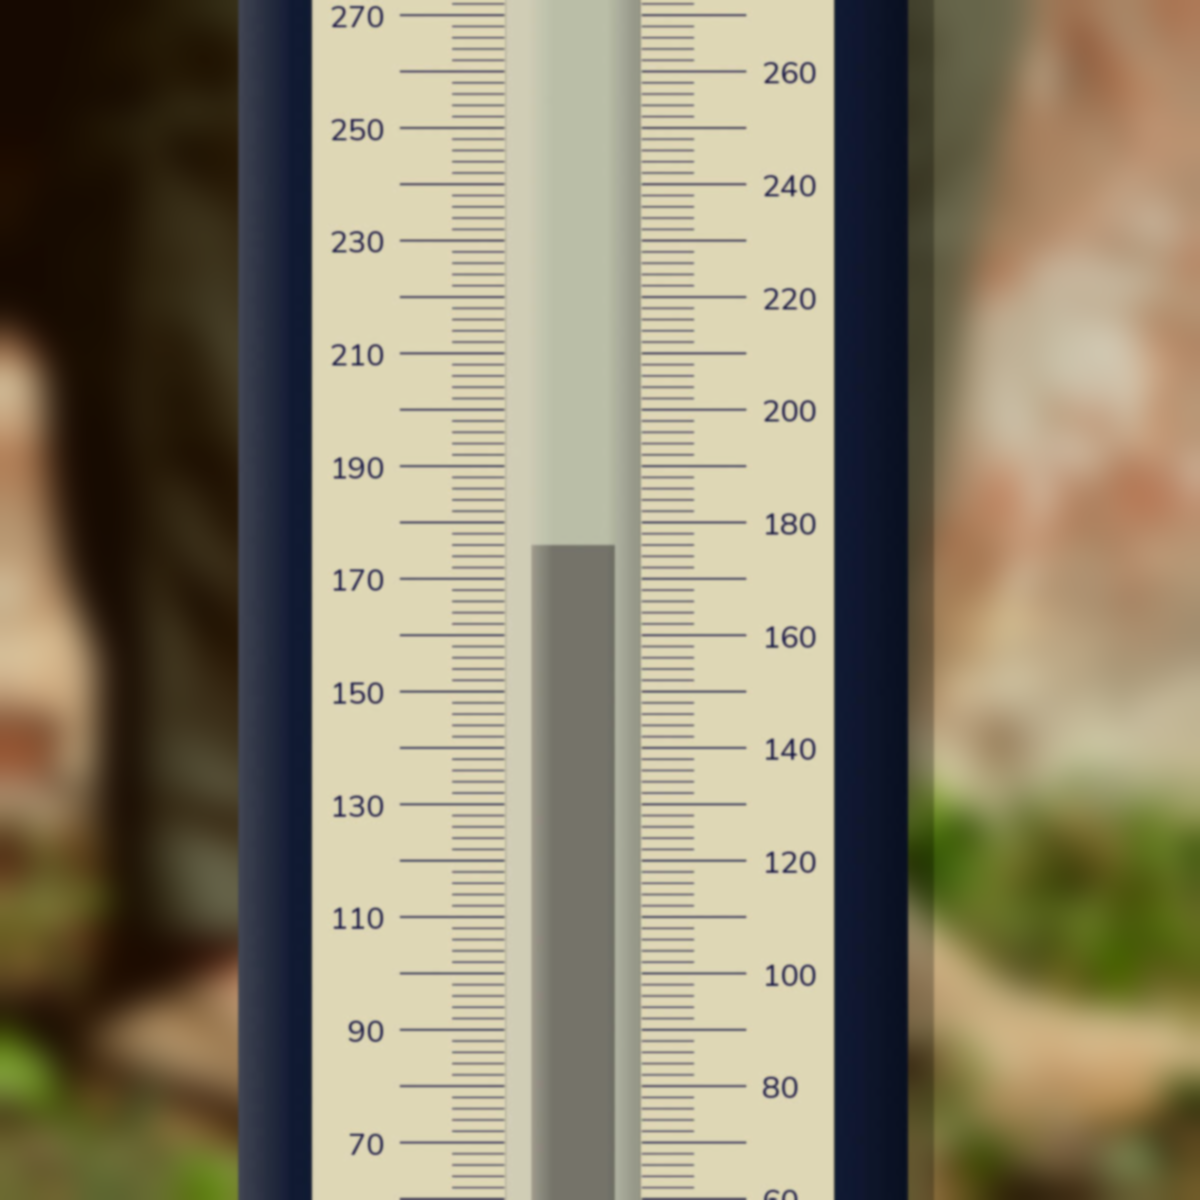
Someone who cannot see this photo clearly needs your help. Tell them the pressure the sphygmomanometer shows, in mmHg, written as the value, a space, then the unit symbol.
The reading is 176 mmHg
